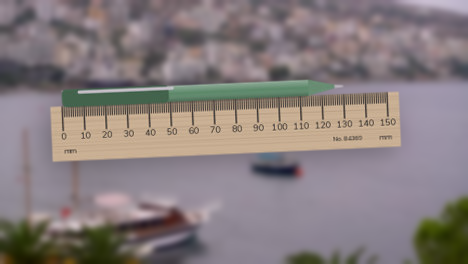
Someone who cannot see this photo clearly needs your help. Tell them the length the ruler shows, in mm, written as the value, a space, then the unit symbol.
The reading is 130 mm
